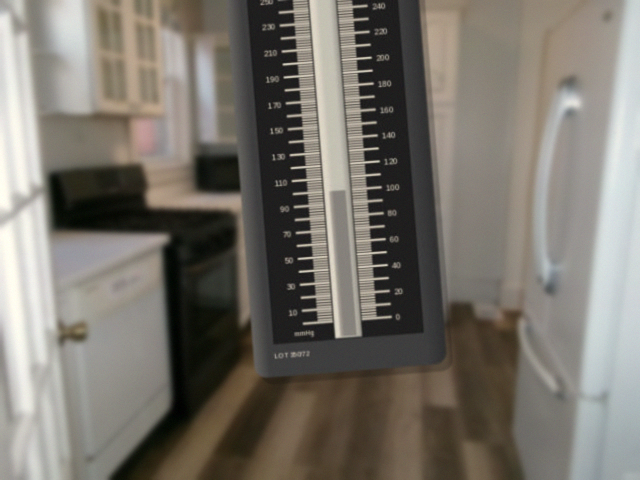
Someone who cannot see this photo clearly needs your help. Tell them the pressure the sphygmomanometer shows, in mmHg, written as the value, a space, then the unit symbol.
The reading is 100 mmHg
